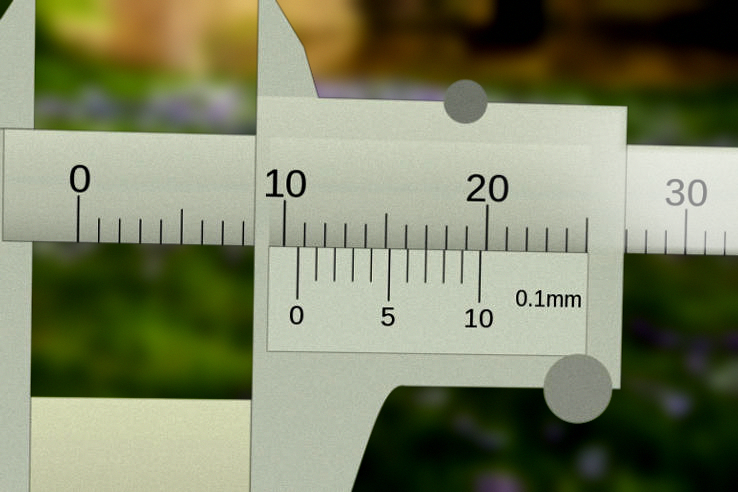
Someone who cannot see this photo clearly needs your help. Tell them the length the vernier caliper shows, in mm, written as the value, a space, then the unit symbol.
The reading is 10.7 mm
